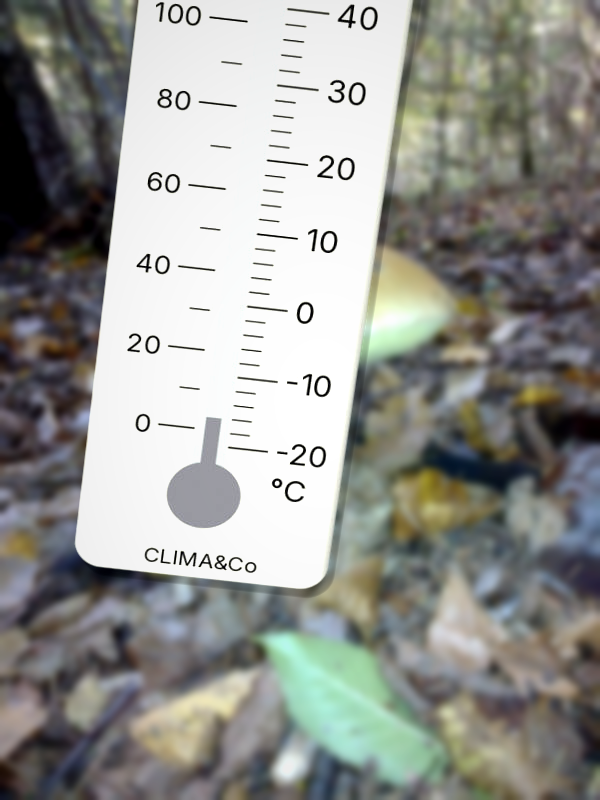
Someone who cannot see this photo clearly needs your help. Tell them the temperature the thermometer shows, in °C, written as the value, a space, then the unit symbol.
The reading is -16 °C
